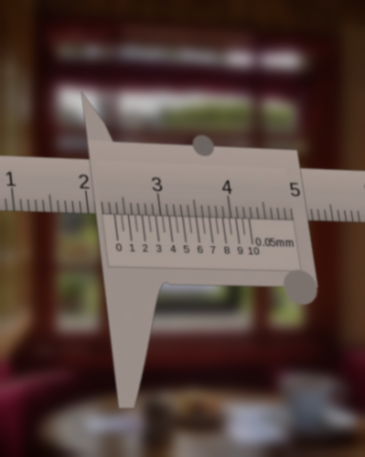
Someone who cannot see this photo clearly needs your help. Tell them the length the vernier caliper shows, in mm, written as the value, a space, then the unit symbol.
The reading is 23.6 mm
